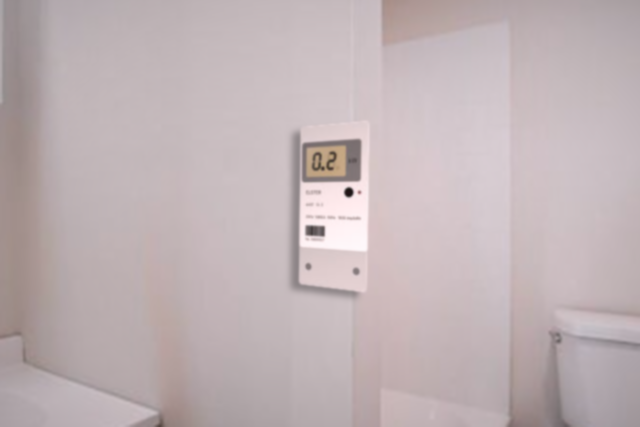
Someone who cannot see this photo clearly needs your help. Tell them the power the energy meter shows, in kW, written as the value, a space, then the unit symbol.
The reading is 0.2 kW
